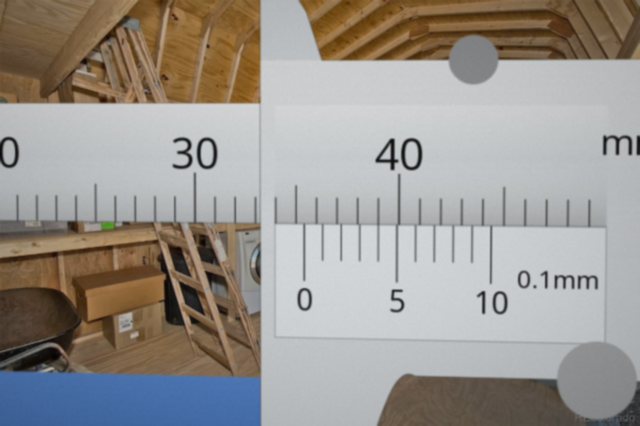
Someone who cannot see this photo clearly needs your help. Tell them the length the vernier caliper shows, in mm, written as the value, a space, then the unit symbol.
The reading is 35.4 mm
